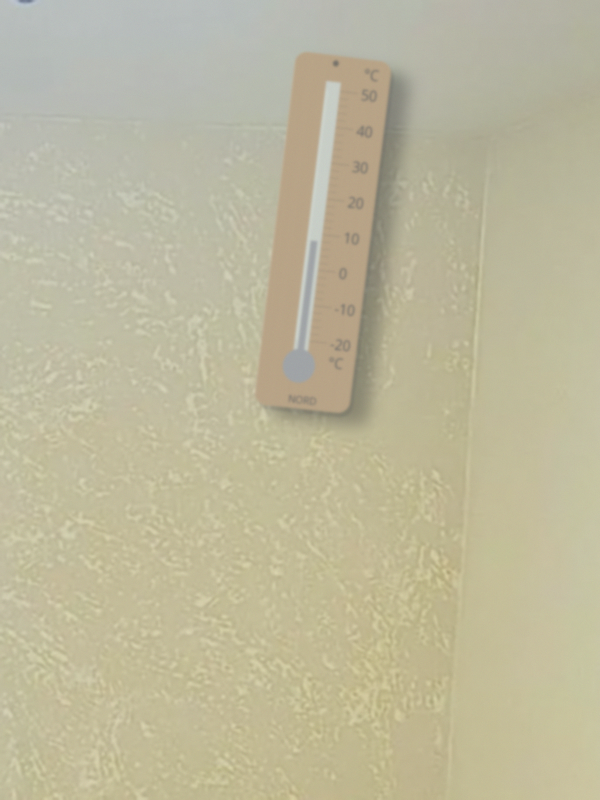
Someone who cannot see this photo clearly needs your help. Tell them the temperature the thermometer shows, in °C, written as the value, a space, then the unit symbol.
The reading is 8 °C
